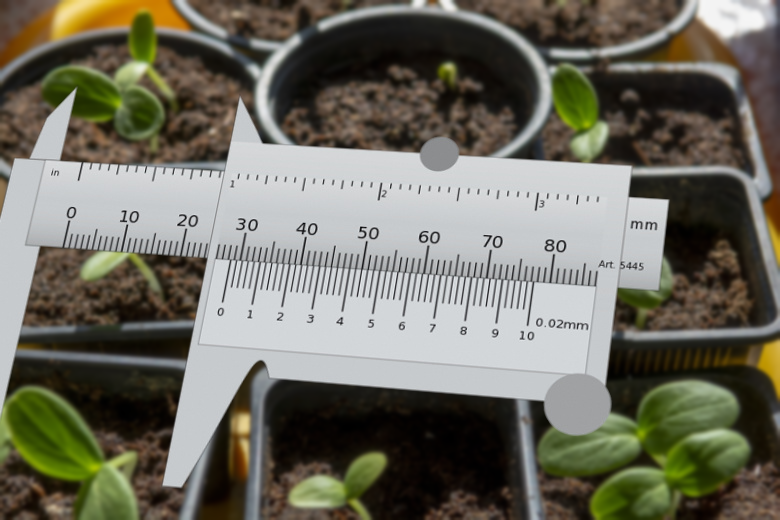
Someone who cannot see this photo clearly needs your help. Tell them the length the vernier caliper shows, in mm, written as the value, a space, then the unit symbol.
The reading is 28.4 mm
